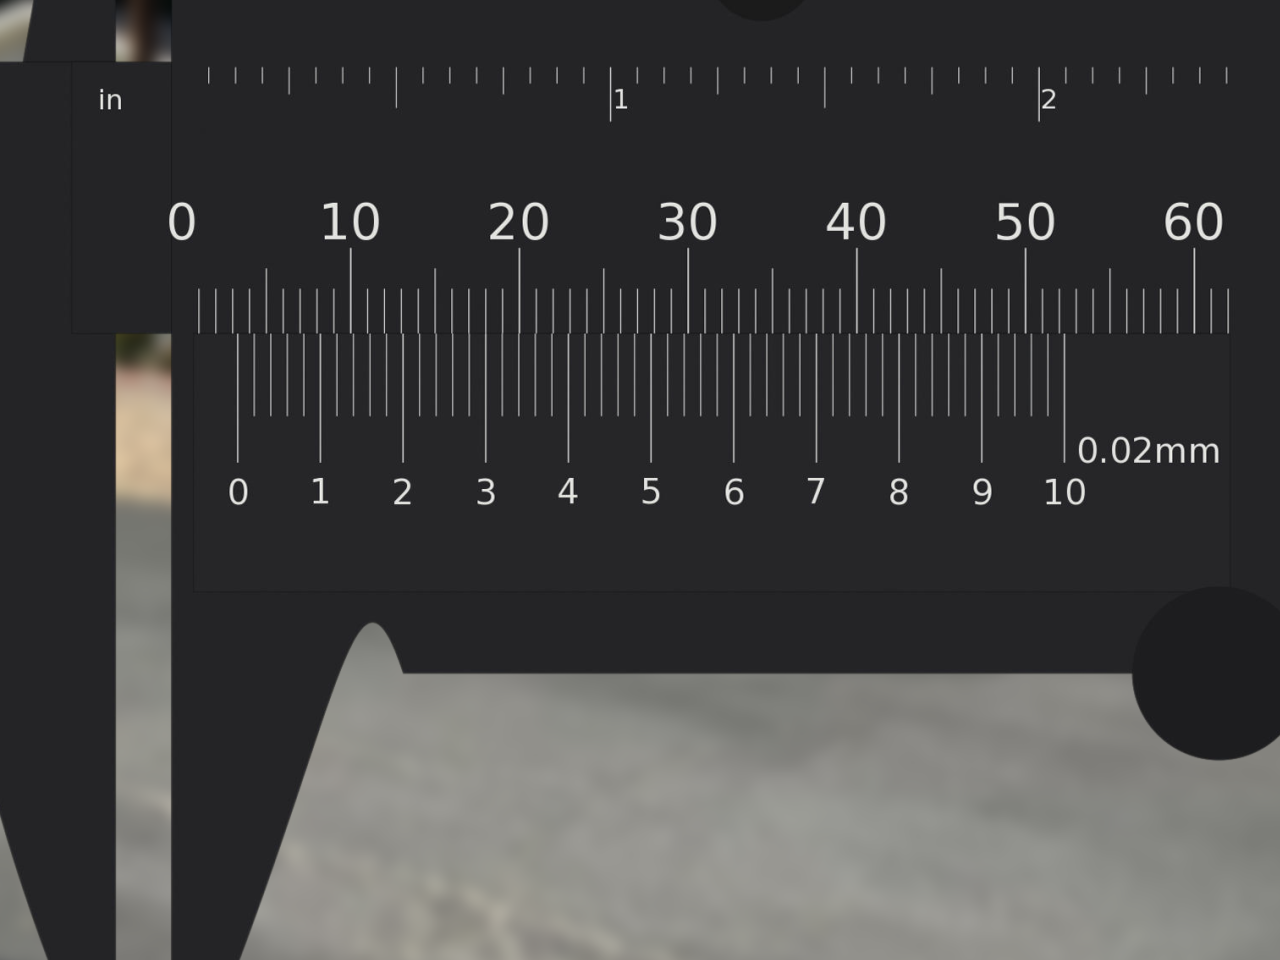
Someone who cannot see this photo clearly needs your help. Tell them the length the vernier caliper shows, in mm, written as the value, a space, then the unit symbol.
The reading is 3.3 mm
